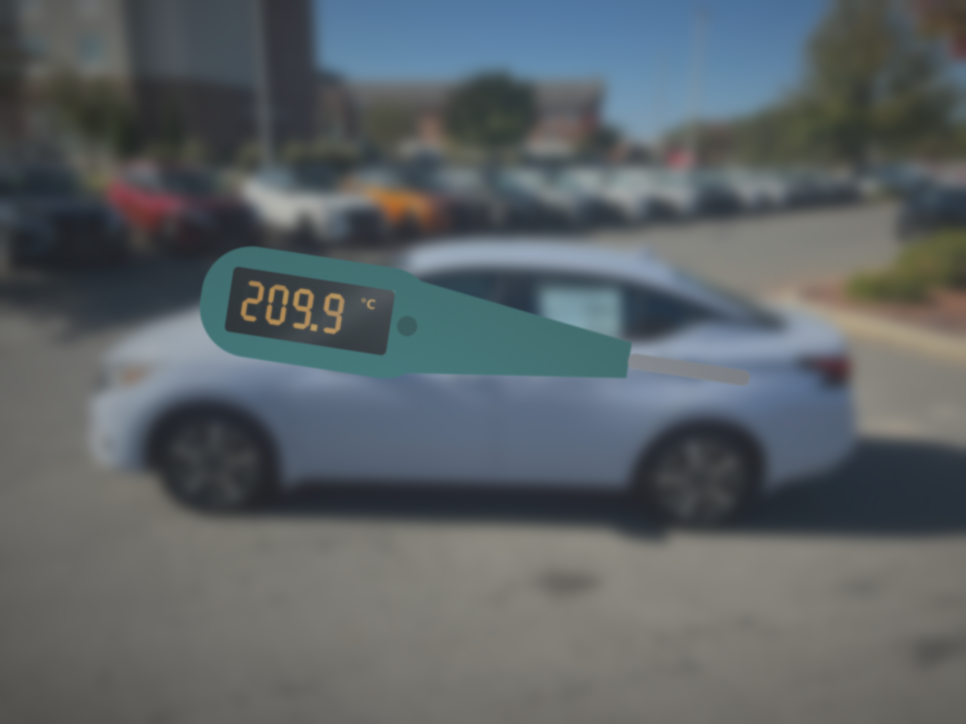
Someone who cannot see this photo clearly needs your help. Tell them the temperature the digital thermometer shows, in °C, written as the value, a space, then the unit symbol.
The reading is 209.9 °C
